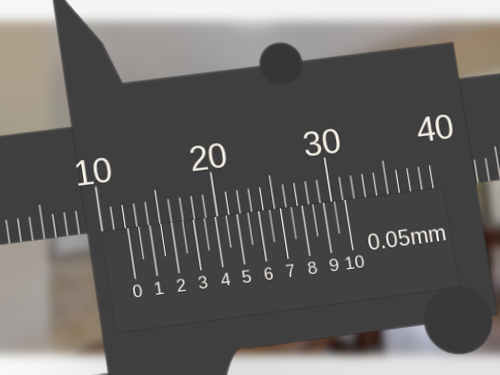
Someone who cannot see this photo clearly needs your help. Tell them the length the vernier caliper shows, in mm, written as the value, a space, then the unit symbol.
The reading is 12.2 mm
